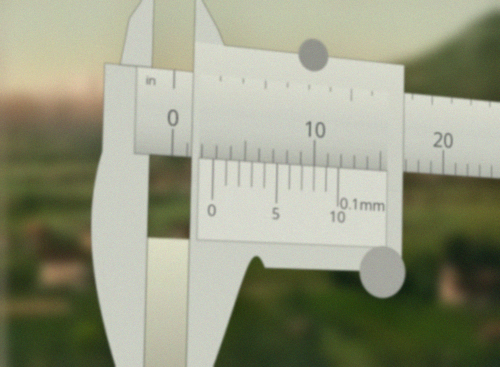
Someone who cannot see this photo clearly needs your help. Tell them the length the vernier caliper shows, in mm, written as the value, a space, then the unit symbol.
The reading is 2.8 mm
